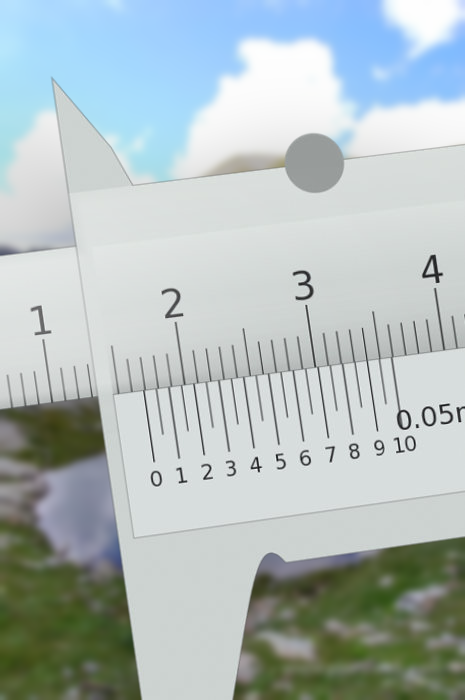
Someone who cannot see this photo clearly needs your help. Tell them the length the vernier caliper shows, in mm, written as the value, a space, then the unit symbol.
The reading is 16.9 mm
